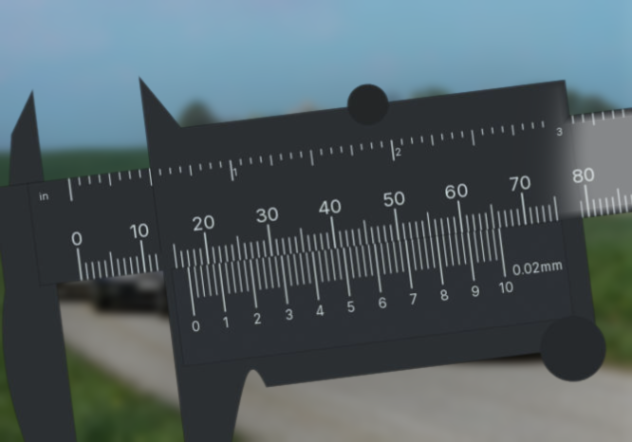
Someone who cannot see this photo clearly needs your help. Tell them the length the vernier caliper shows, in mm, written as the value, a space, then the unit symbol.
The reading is 16.8 mm
